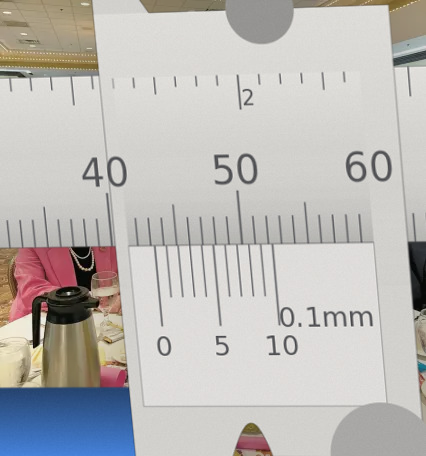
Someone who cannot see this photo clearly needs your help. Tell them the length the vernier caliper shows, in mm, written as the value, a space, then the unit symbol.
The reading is 43.3 mm
